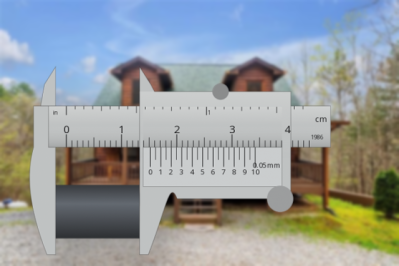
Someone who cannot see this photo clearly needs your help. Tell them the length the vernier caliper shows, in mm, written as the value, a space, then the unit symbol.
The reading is 15.2 mm
